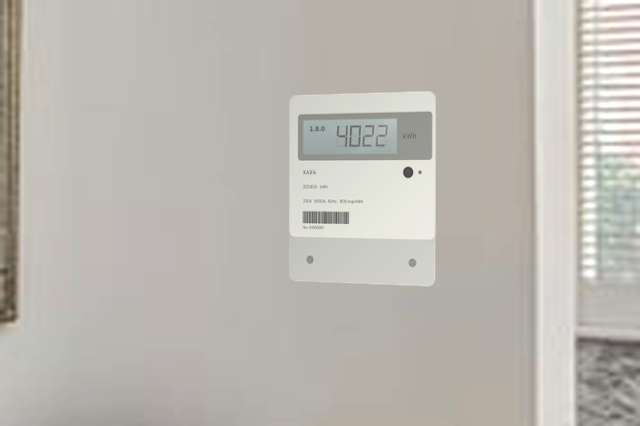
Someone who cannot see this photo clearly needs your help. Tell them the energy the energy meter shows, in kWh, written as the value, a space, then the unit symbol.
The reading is 4022 kWh
